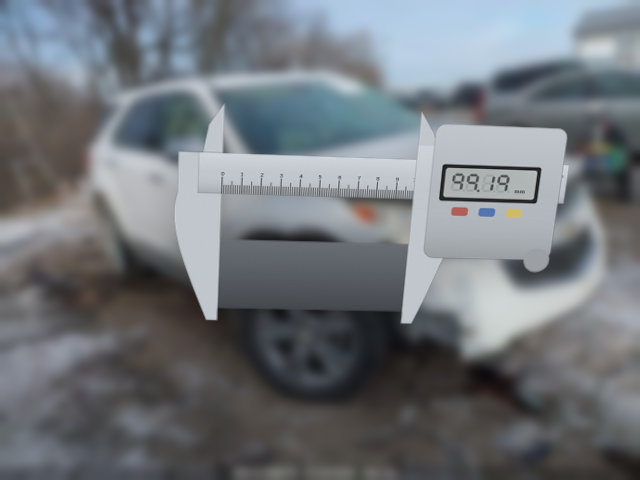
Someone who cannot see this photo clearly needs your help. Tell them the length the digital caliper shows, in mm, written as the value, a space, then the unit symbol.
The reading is 99.19 mm
